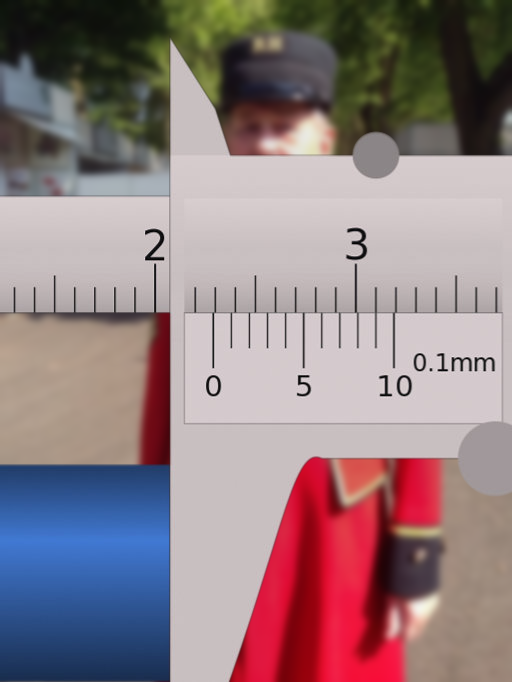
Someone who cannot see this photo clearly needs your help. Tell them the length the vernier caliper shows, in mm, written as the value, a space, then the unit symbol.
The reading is 22.9 mm
